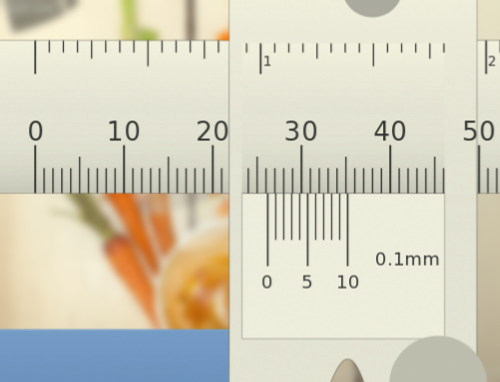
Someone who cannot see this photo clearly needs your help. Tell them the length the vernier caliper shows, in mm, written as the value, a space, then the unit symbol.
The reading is 26.2 mm
